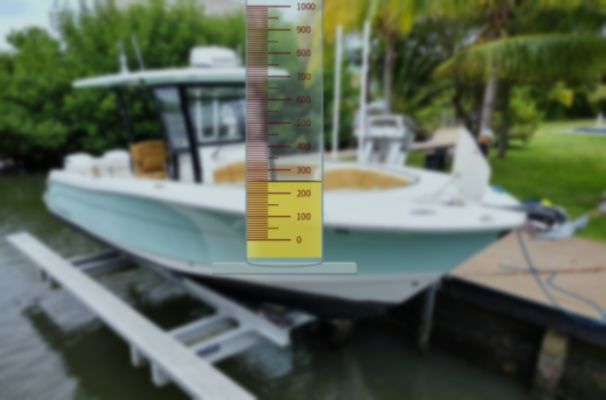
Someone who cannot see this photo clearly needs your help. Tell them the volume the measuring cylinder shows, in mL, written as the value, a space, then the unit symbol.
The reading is 250 mL
